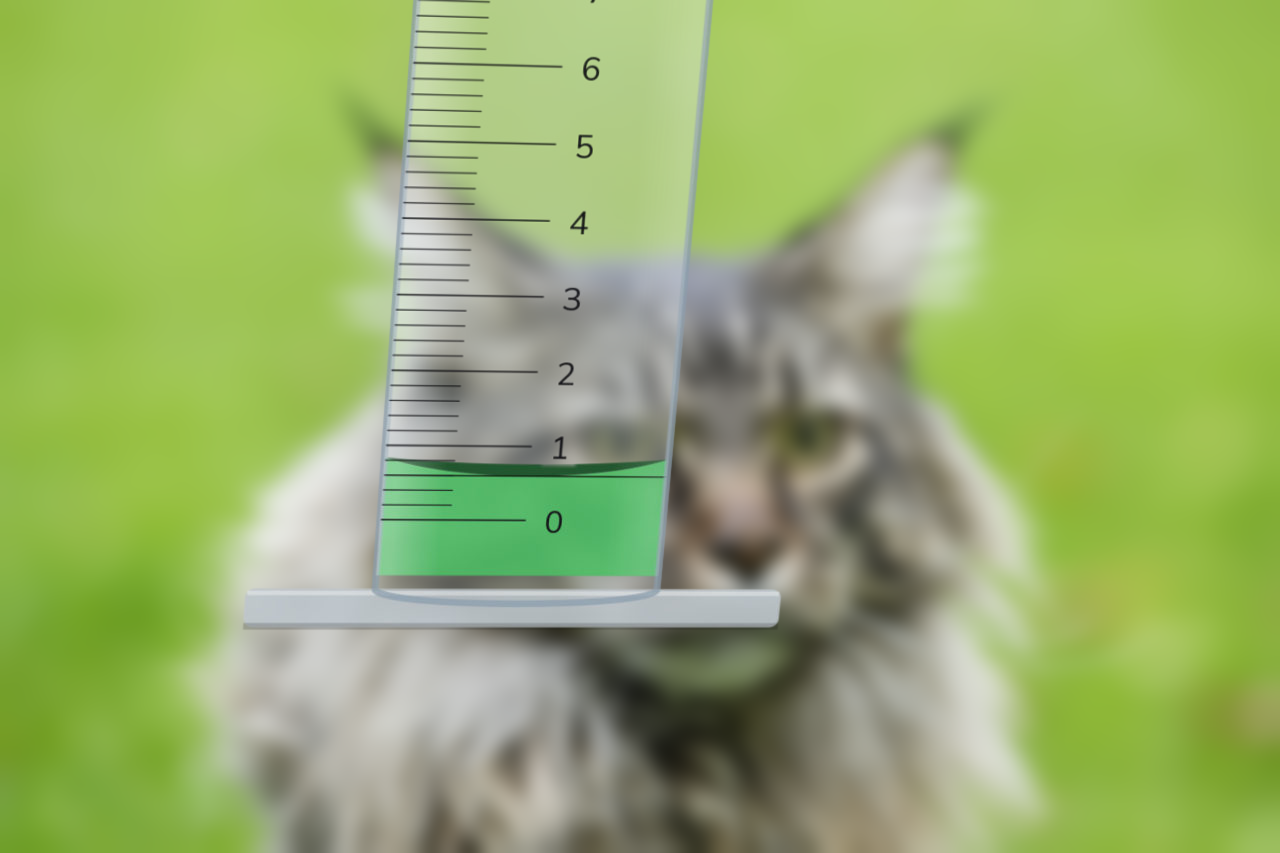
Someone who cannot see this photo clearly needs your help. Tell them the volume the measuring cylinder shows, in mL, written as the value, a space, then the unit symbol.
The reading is 0.6 mL
